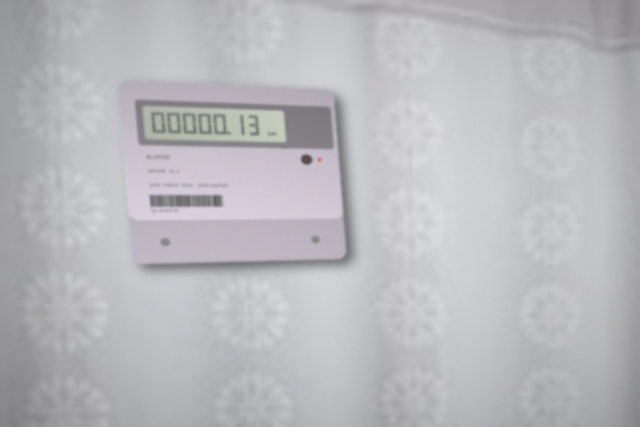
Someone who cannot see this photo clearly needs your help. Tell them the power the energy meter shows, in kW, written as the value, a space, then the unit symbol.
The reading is 0.13 kW
